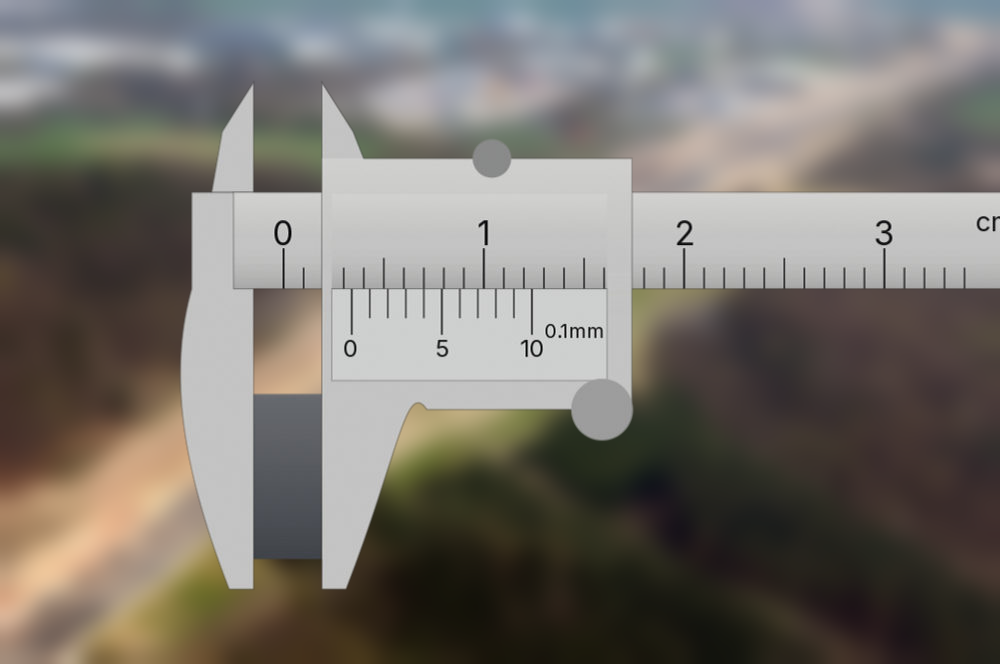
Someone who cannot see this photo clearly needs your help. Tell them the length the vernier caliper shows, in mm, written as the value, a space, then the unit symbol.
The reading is 3.4 mm
